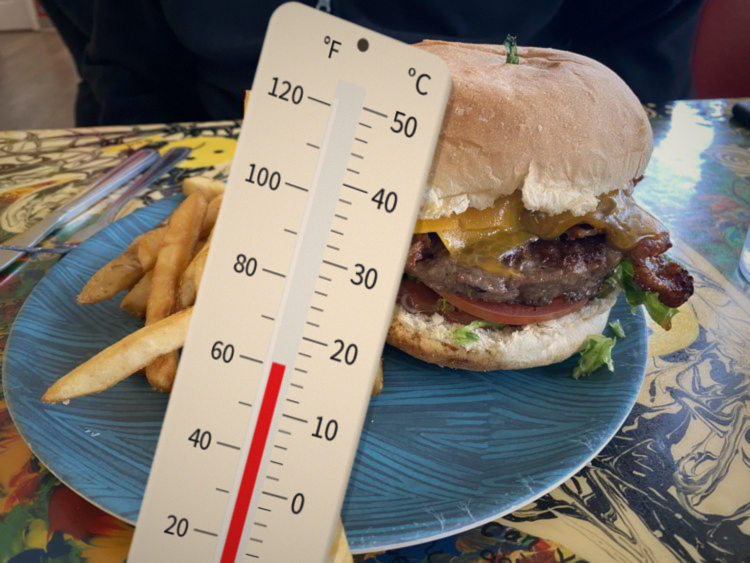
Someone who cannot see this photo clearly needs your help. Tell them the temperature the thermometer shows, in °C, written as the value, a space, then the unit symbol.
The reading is 16 °C
